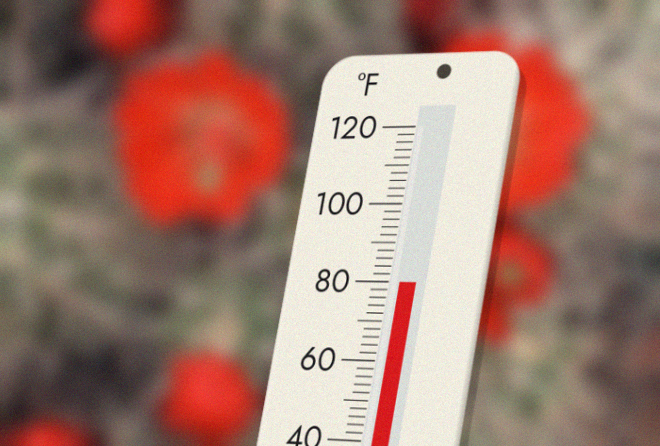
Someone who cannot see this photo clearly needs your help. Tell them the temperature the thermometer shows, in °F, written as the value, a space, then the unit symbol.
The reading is 80 °F
